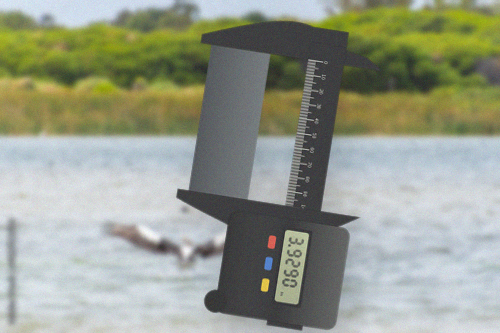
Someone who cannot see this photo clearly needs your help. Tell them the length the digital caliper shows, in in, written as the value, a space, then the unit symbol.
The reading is 3.9290 in
